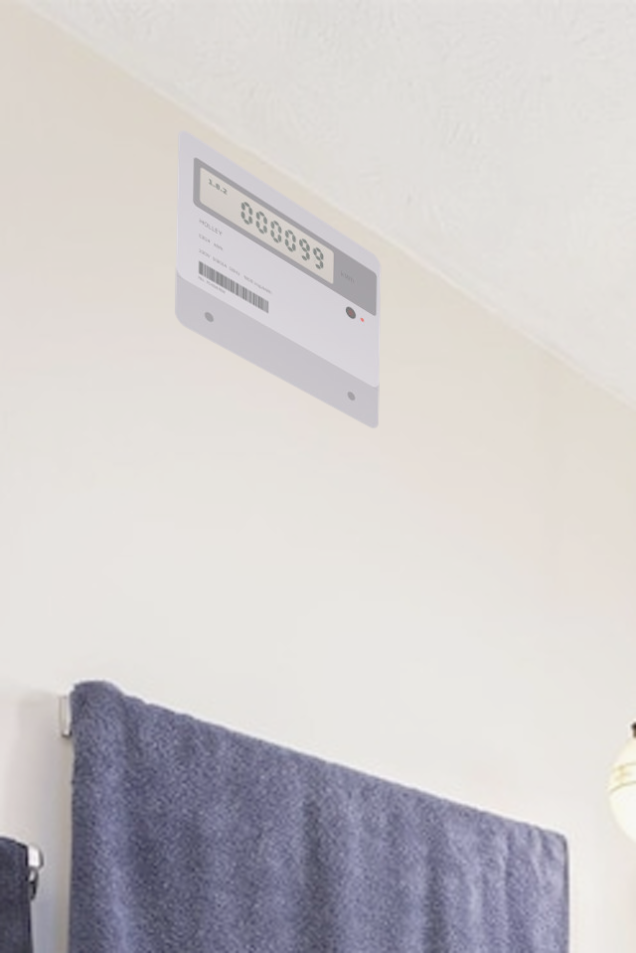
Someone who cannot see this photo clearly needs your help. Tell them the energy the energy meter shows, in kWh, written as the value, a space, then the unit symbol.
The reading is 99 kWh
